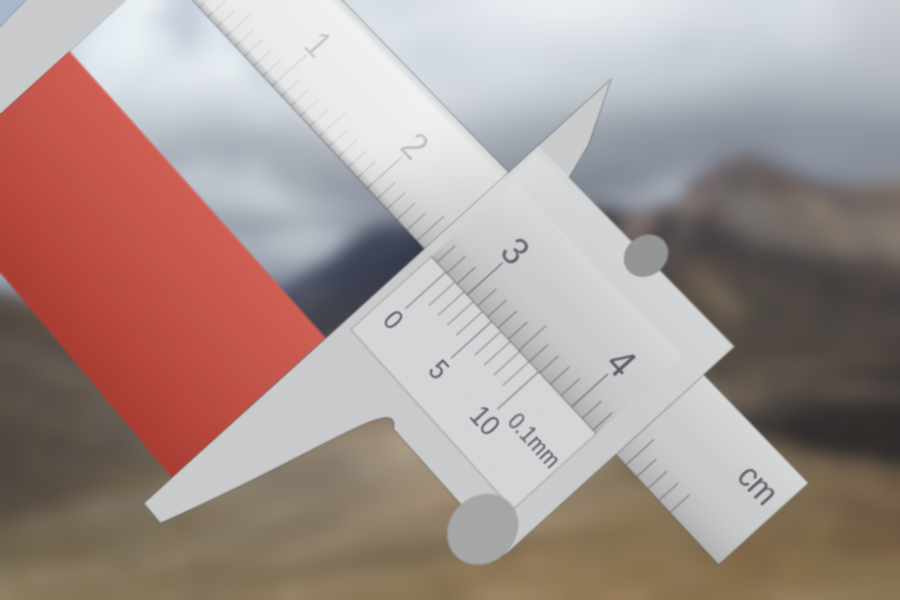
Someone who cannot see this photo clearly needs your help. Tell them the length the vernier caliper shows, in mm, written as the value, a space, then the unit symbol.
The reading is 27.9 mm
